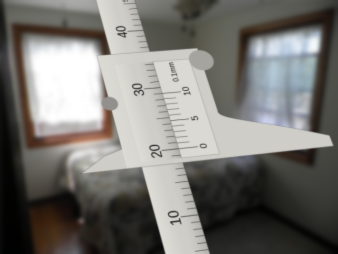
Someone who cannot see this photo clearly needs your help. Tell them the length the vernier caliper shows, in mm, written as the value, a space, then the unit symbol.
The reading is 20.0 mm
